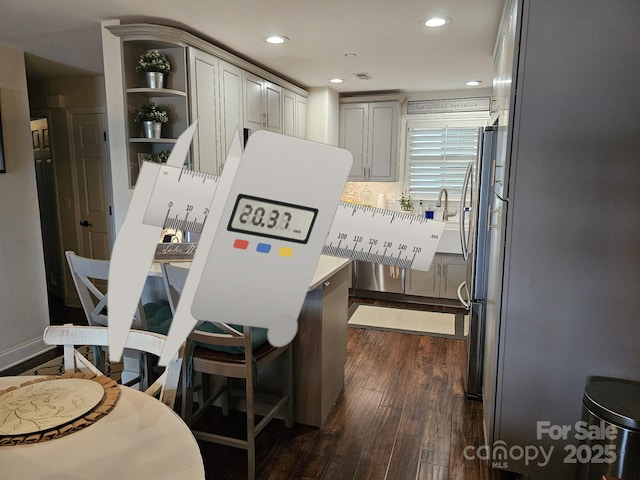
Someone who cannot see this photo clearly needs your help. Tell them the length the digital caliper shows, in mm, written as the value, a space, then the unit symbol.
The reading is 20.37 mm
